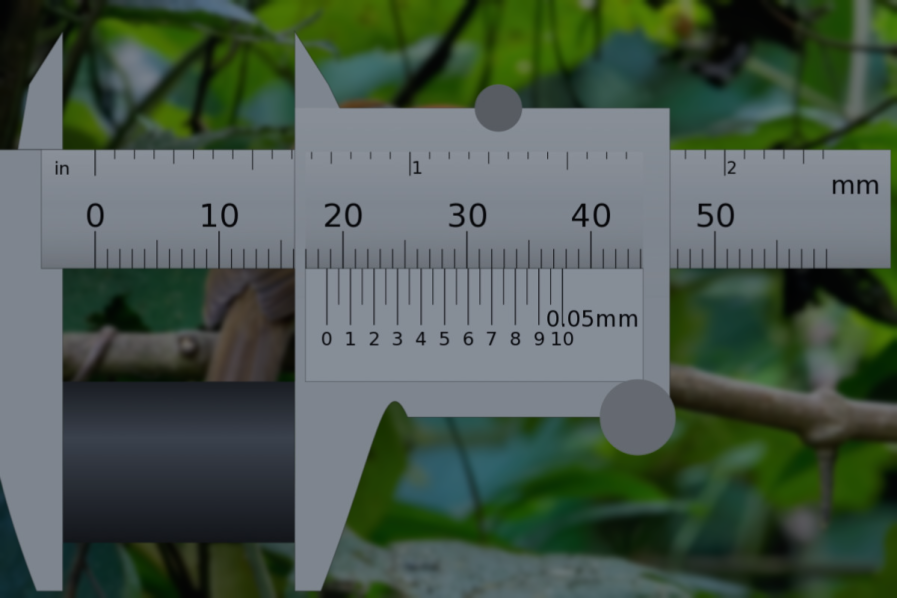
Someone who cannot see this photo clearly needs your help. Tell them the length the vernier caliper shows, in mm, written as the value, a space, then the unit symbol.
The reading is 18.7 mm
